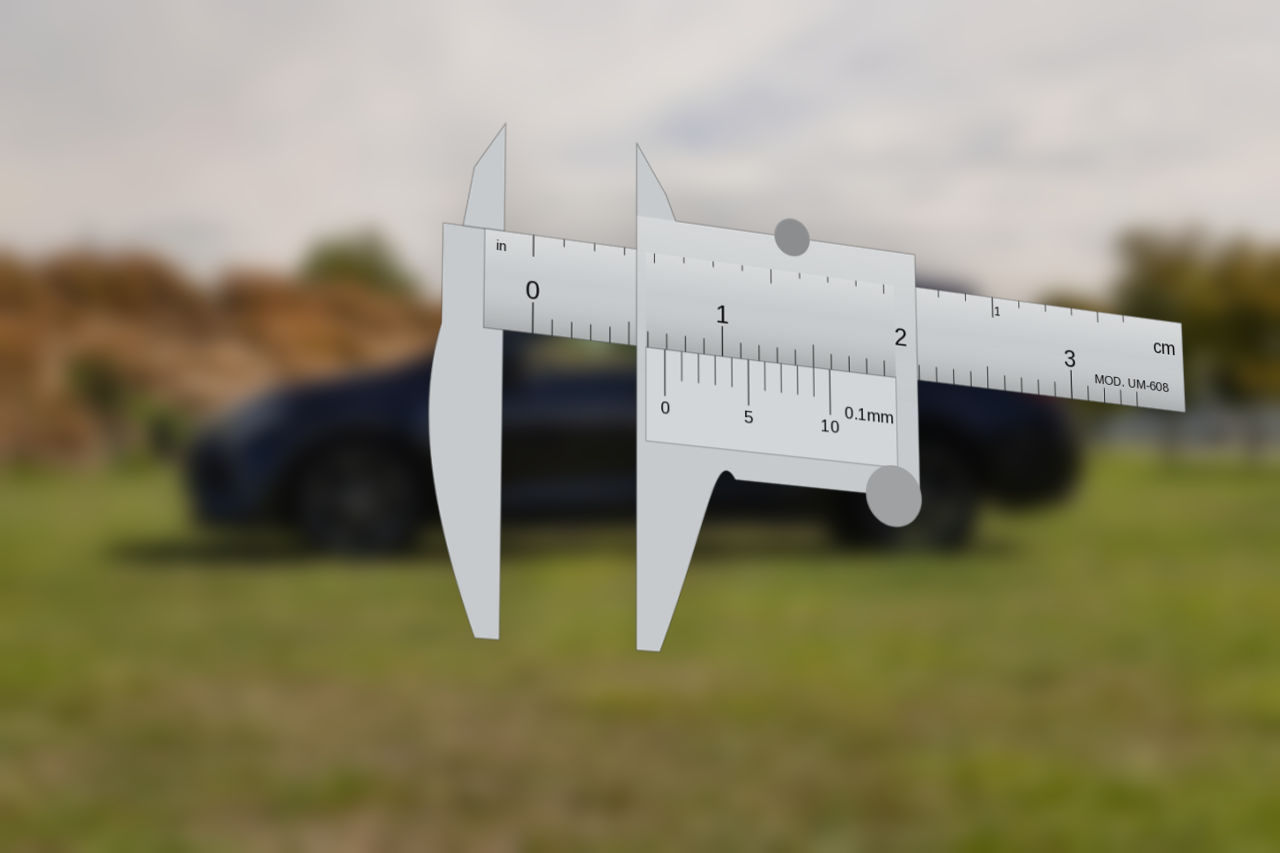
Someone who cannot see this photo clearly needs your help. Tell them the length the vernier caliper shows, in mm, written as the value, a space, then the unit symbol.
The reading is 6.9 mm
